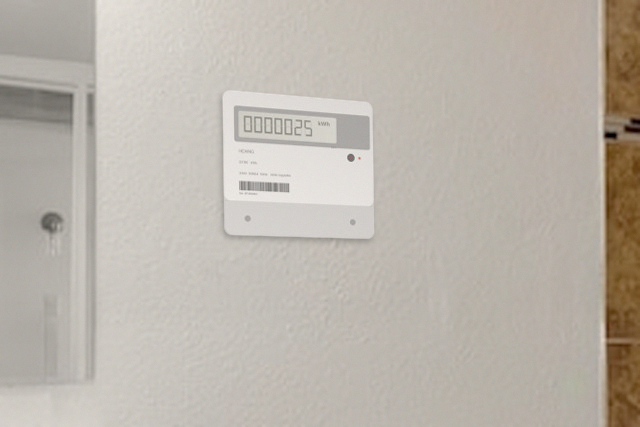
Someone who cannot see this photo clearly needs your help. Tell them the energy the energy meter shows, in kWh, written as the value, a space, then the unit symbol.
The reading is 25 kWh
